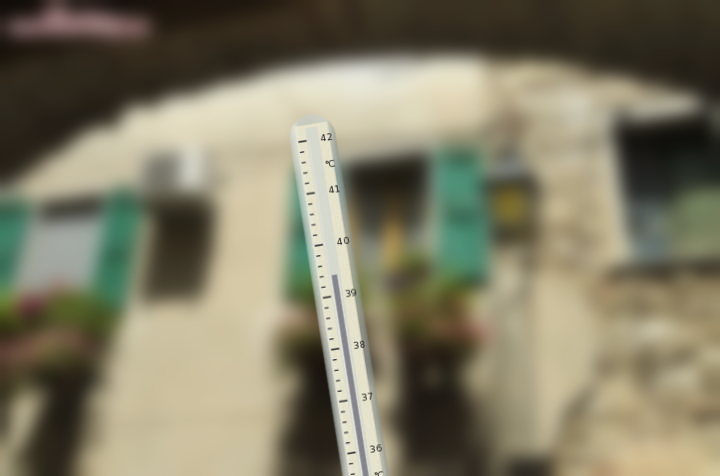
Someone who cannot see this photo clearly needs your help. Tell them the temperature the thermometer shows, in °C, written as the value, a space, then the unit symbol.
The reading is 39.4 °C
